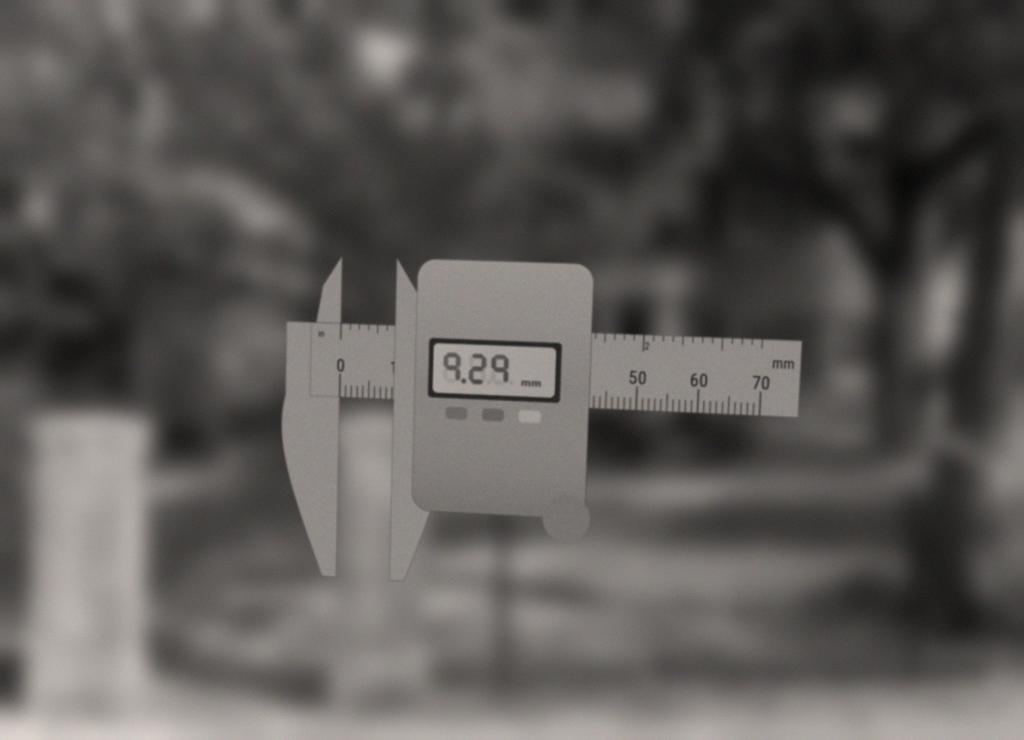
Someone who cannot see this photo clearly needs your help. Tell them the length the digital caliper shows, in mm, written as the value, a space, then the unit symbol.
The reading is 9.29 mm
